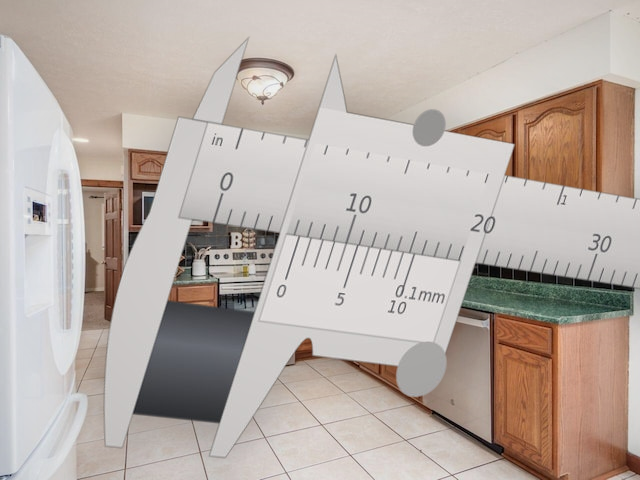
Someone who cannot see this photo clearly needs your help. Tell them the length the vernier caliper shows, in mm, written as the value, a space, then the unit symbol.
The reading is 6.4 mm
